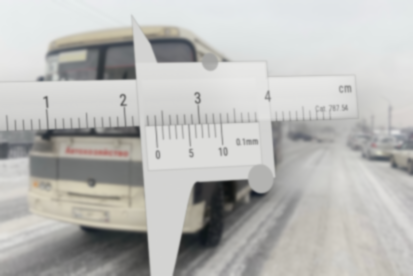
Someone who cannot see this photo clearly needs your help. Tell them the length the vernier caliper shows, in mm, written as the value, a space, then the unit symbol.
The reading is 24.0 mm
